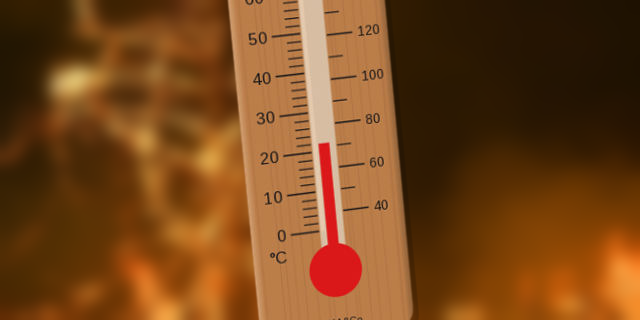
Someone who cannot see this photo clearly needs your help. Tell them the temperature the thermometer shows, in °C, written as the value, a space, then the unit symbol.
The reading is 22 °C
